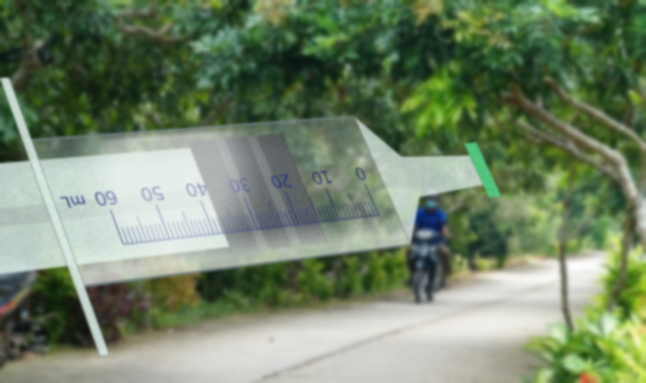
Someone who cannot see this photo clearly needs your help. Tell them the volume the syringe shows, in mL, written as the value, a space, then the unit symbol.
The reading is 15 mL
